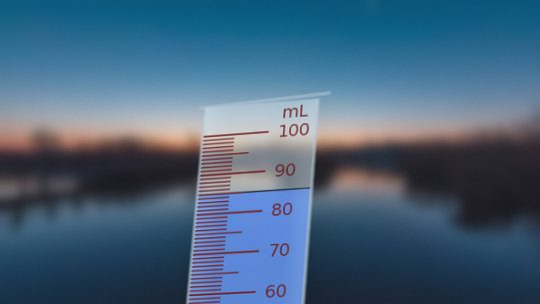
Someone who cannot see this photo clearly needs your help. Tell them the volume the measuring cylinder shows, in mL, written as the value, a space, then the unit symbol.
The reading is 85 mL
